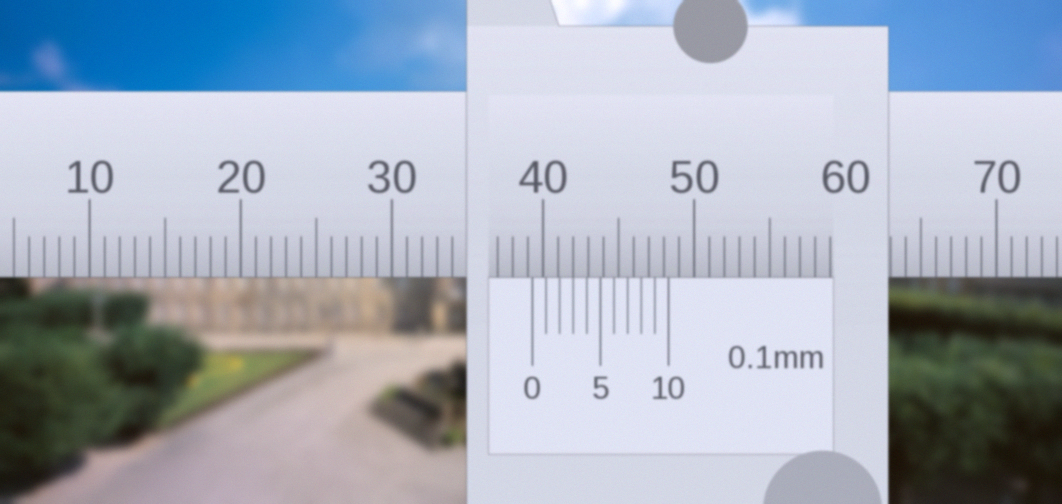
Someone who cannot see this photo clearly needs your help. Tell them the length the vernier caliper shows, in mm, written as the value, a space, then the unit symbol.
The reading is 39.3 mm
